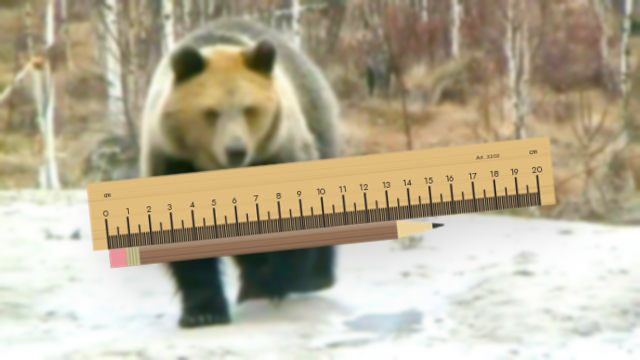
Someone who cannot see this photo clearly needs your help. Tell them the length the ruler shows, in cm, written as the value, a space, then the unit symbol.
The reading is 15.5 cm
